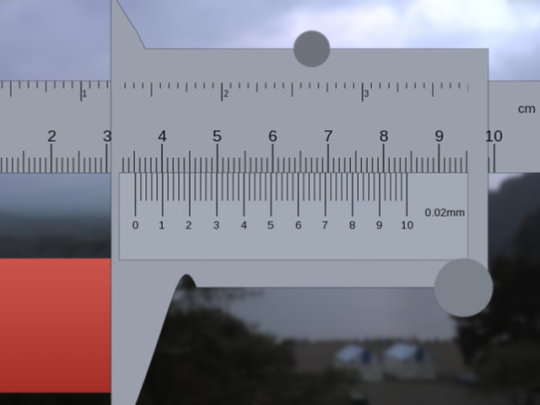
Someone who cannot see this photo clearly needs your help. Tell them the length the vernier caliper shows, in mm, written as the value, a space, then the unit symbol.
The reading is 35.2 mm
